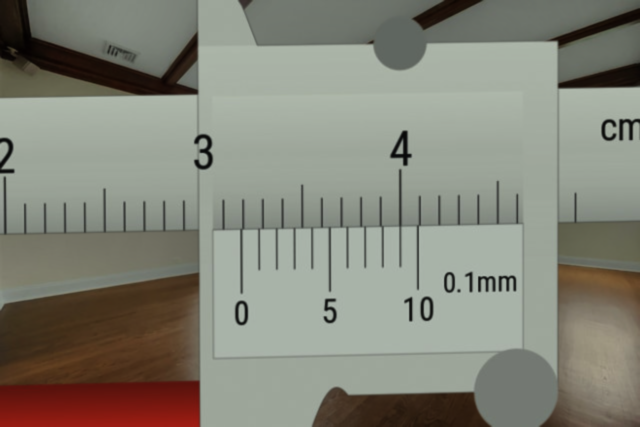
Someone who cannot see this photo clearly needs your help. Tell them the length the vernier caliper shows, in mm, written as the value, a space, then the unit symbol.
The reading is 31.9 mm
